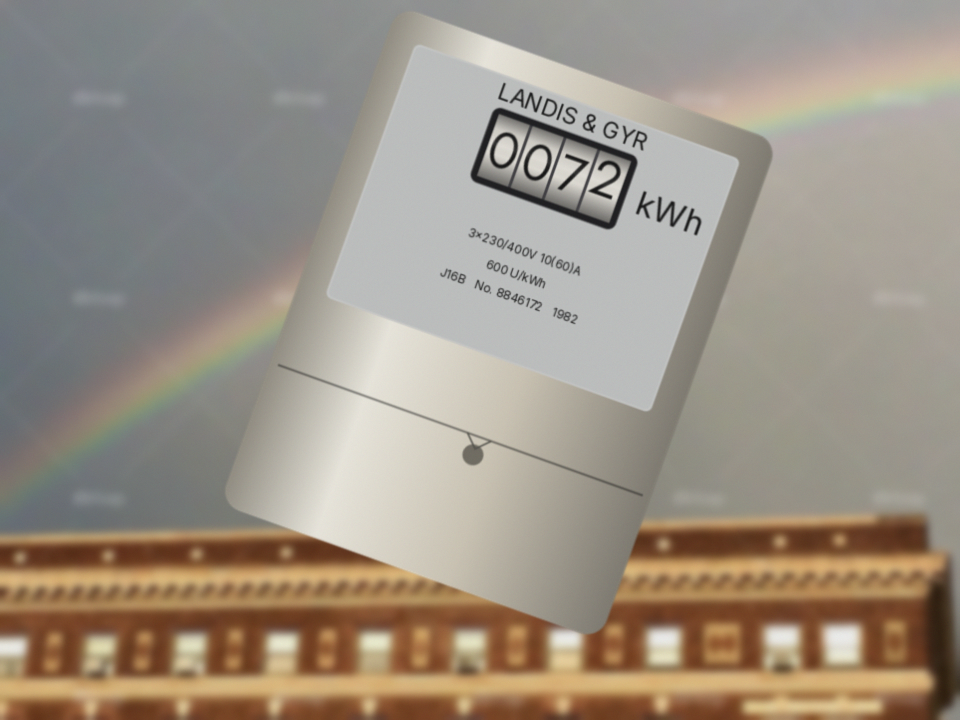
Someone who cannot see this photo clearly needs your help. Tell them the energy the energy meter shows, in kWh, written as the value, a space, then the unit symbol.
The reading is 72 kWh
